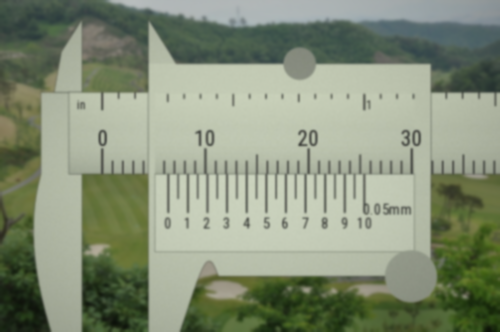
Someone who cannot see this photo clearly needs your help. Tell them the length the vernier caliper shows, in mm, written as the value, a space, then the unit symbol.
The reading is 6.4 mm
